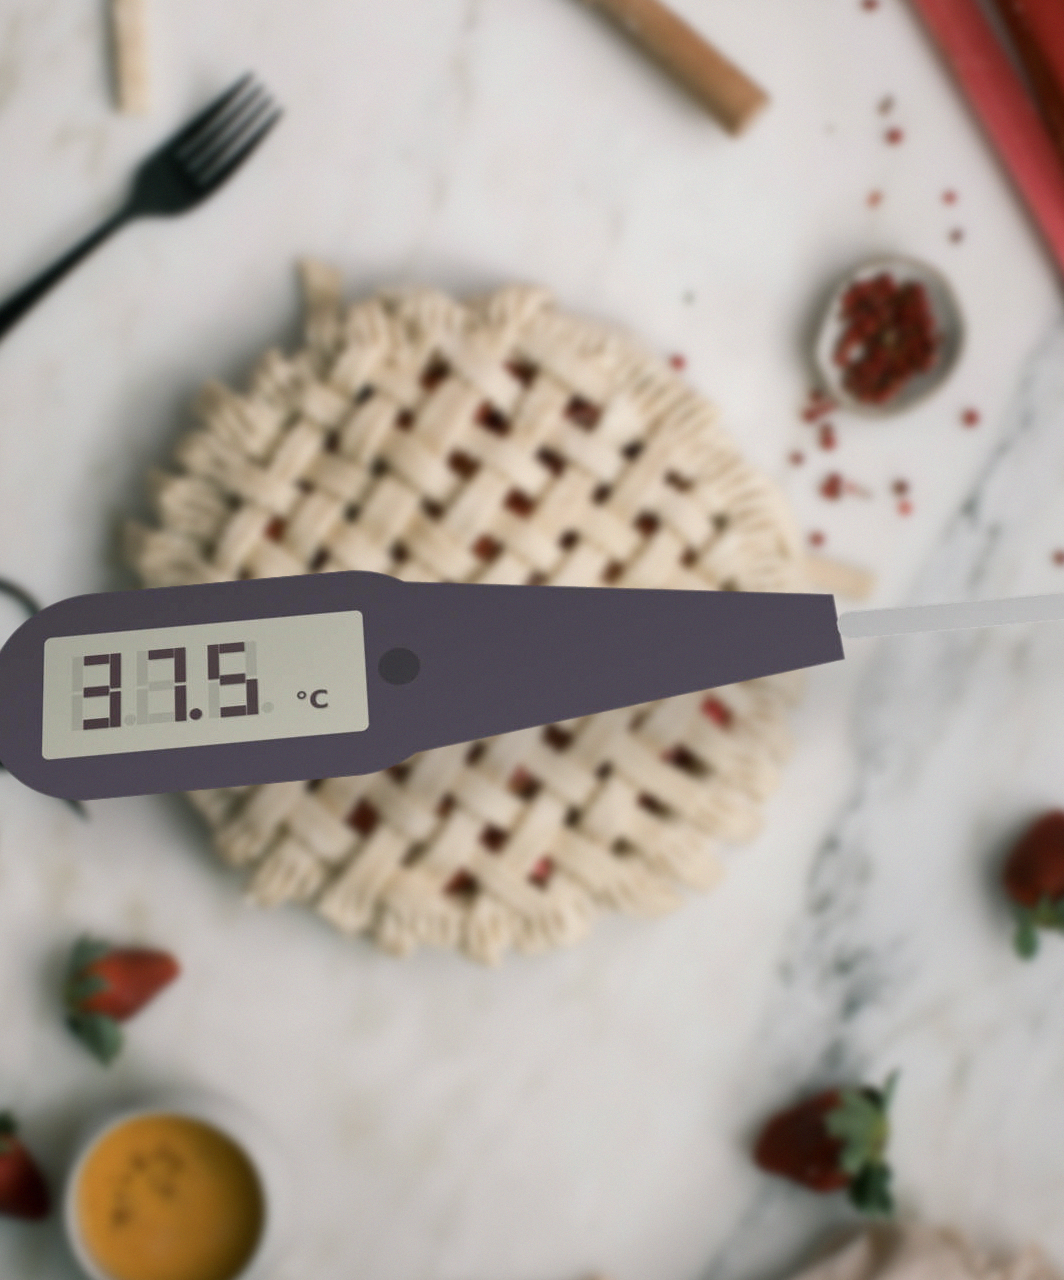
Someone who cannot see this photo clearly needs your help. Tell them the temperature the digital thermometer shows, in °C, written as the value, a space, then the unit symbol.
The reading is 37.5 °C
